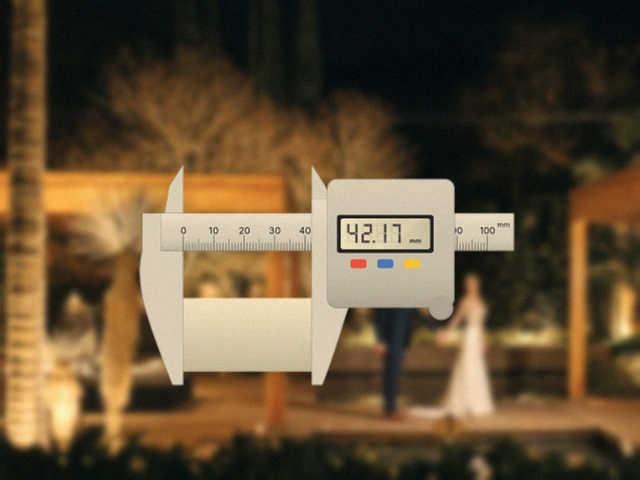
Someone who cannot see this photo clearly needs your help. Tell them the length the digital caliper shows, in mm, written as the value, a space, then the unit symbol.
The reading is 42.17 mm
